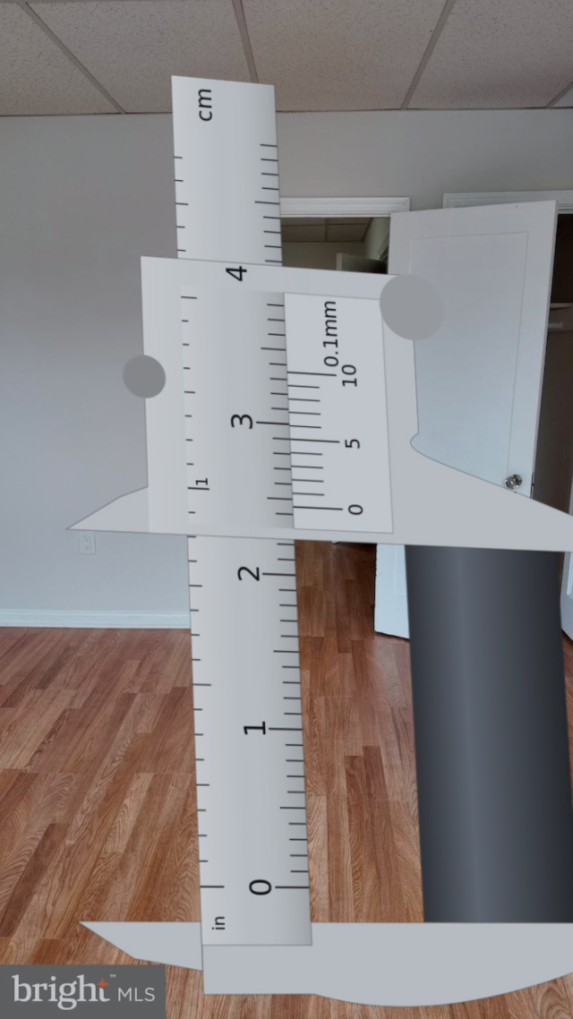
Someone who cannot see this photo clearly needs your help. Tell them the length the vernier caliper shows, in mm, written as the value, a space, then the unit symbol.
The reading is 24.5 mm
